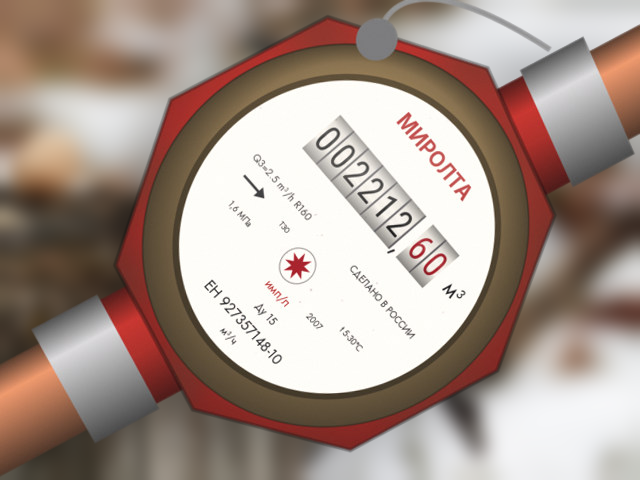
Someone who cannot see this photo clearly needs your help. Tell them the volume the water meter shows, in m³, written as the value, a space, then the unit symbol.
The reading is 2212.60 m³
